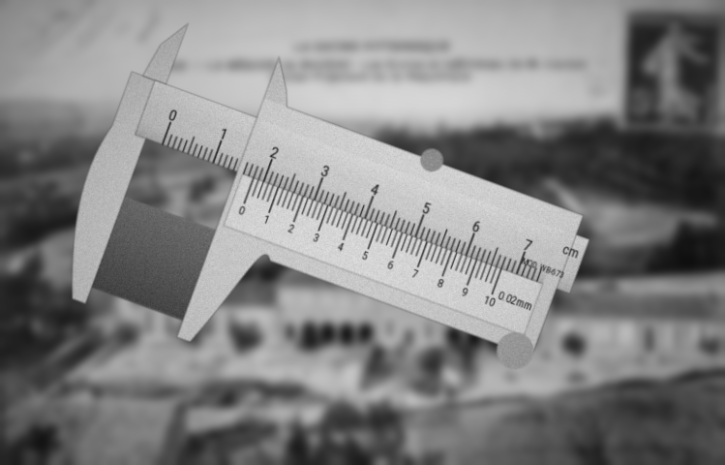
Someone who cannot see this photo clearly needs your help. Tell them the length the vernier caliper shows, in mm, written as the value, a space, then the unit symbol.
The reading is 18.0 mm
